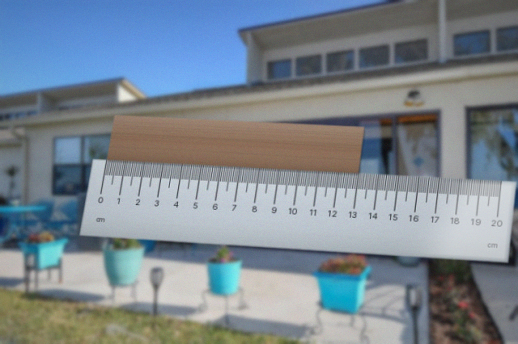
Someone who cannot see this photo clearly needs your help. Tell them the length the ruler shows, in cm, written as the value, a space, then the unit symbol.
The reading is 13 cm
